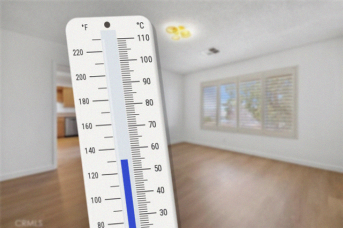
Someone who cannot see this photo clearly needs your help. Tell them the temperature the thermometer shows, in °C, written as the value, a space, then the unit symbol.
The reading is 55 °C
